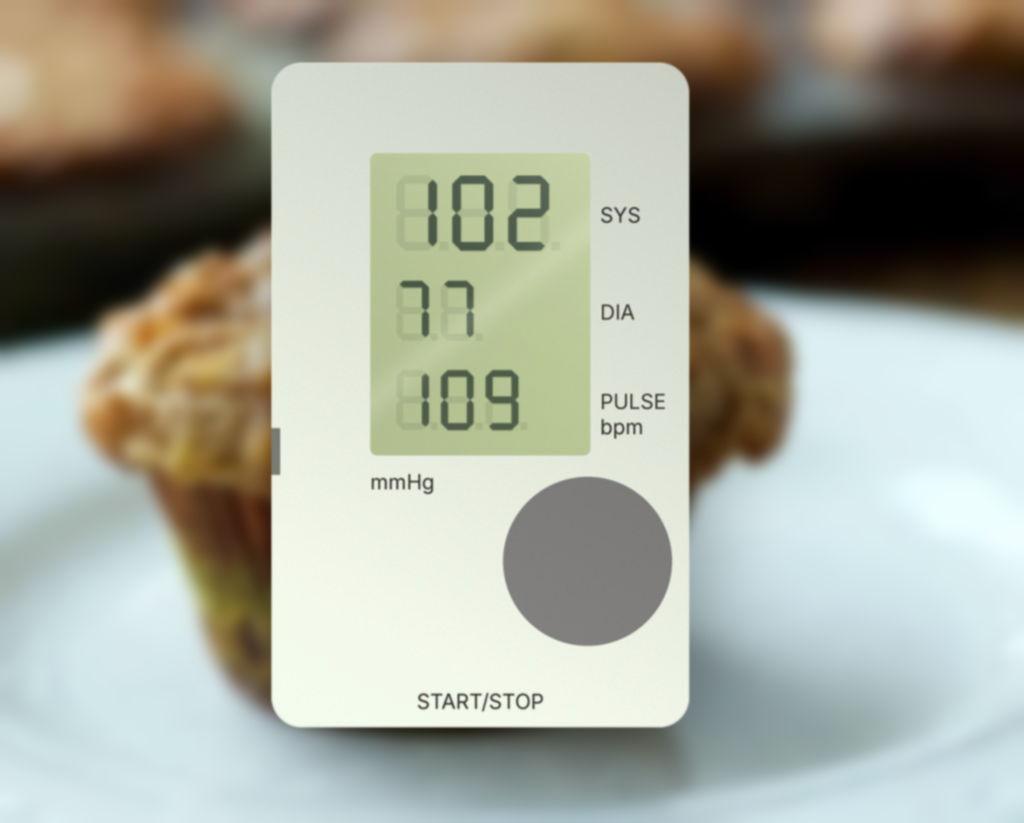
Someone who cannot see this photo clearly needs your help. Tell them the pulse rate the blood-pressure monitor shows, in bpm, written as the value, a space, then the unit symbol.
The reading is 109 bpm
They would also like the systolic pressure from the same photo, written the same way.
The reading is 102 mmHg
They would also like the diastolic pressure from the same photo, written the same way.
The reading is 77 mmHg
